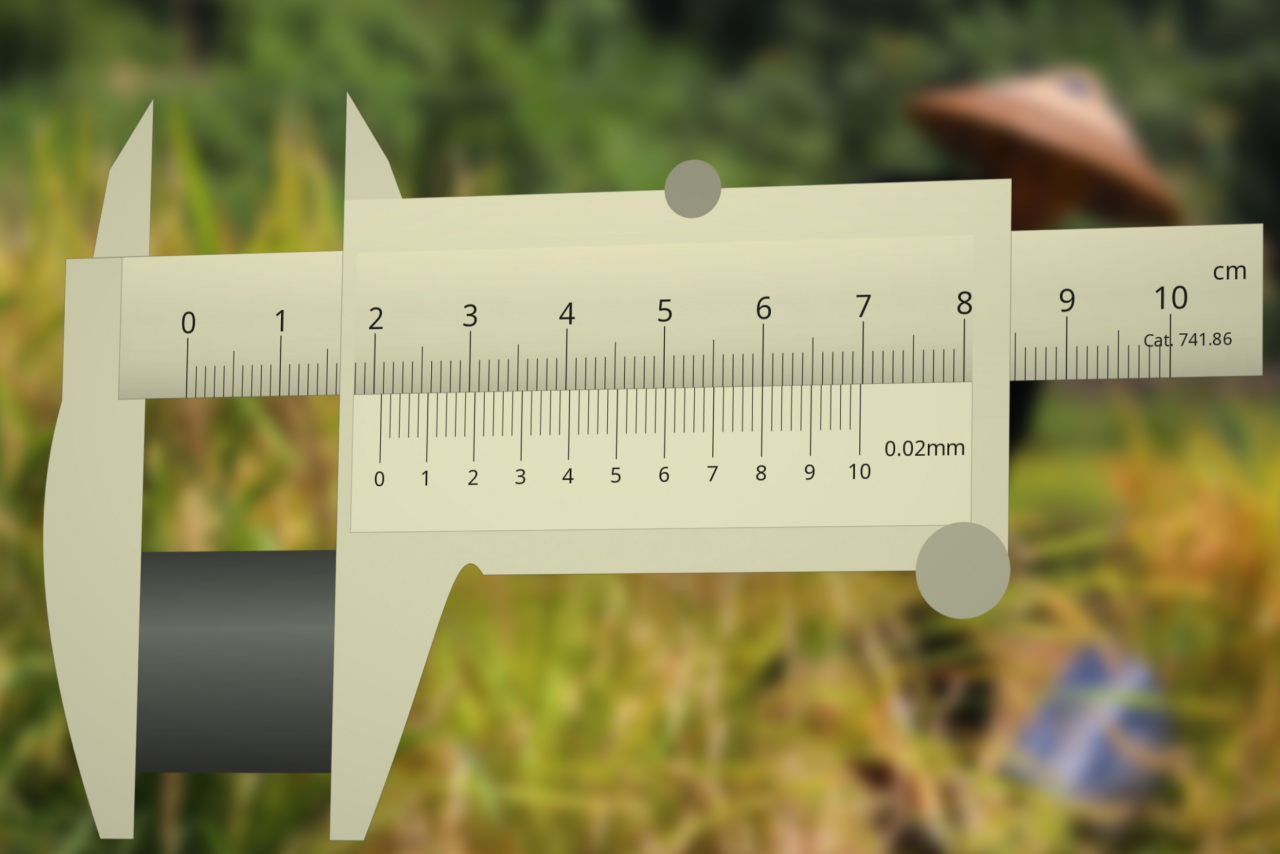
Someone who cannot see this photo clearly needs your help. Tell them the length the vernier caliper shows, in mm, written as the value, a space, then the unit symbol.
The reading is 20.8 mm
